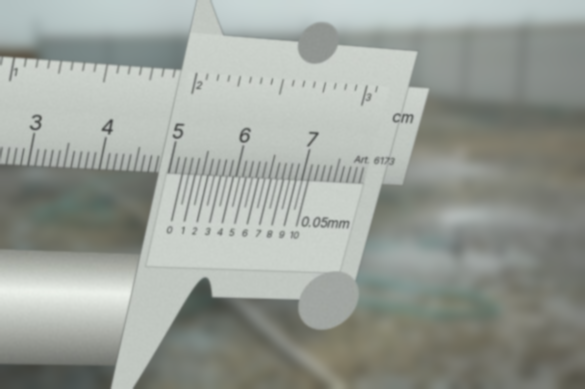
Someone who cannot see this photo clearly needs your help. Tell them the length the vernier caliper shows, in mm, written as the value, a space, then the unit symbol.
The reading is 52.0 mm
